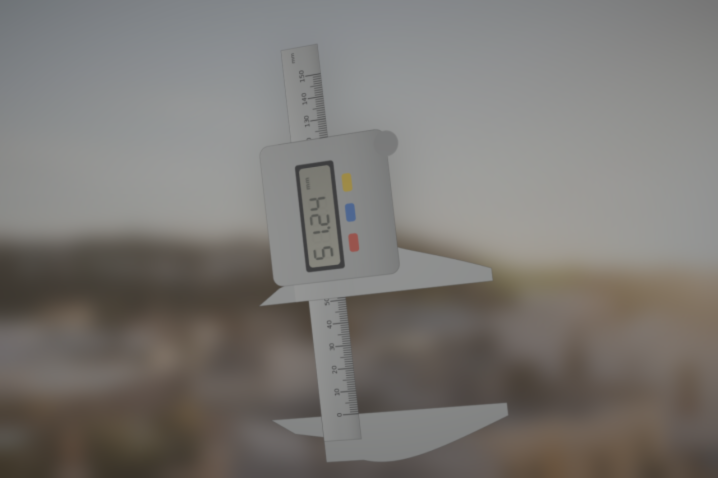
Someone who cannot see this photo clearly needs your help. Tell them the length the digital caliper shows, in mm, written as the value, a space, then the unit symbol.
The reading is 51.24 mm
